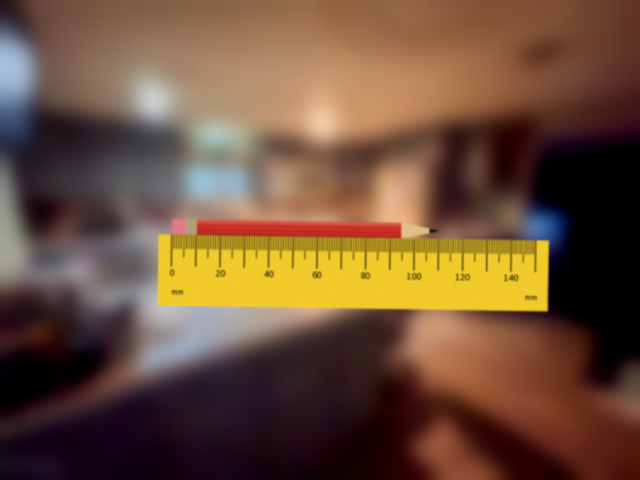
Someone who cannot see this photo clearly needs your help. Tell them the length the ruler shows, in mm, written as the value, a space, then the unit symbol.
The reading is 110 mm
